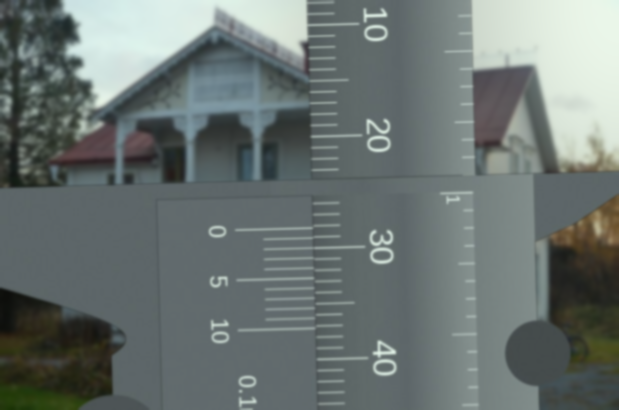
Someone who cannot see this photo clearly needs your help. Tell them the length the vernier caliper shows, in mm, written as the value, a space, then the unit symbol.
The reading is 28.2 mm
